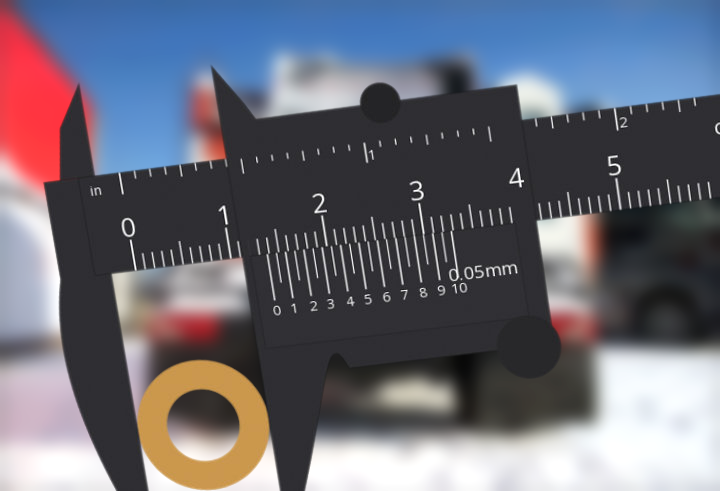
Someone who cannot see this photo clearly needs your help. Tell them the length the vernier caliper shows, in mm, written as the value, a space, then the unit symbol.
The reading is 13.8 mm
